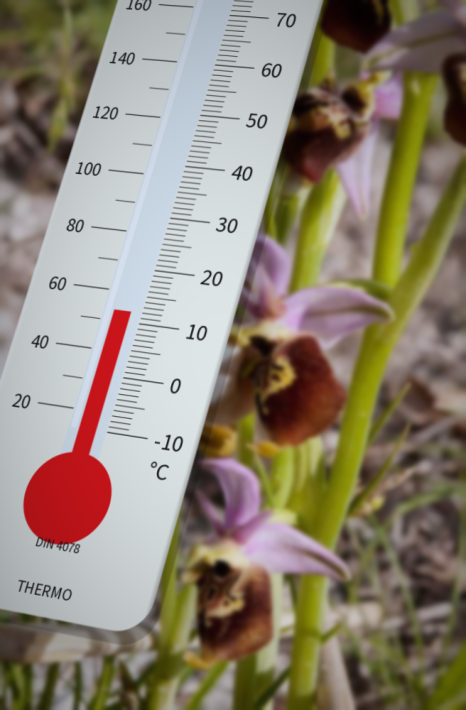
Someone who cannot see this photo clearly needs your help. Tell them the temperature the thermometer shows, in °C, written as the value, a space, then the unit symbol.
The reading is 12 °C
